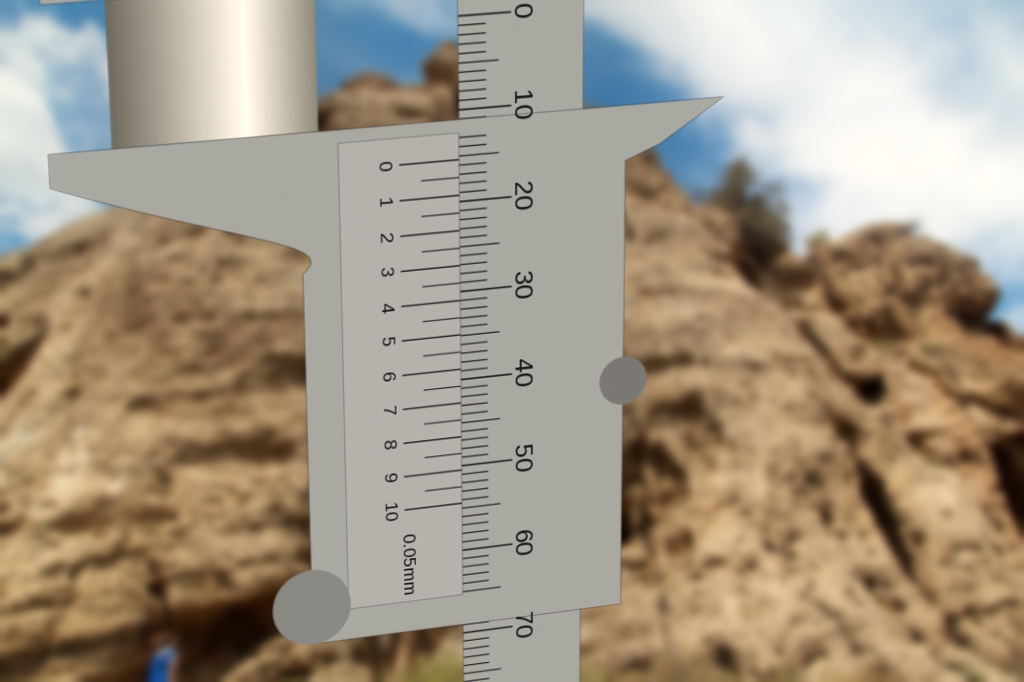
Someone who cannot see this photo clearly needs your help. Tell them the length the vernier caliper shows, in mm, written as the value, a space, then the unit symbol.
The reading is 15.4 mm
